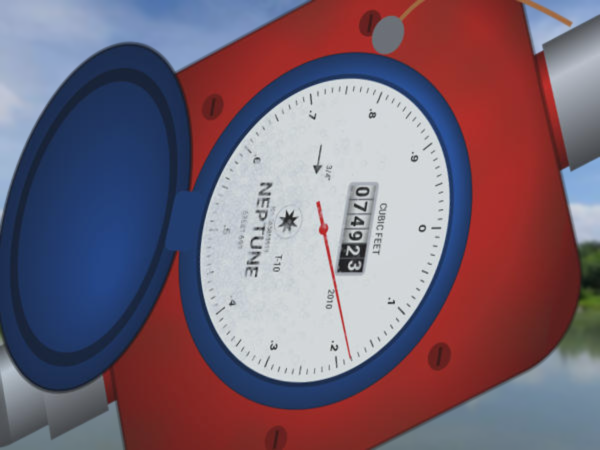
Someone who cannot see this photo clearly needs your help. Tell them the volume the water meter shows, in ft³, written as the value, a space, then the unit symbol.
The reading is 74923.18 ft³
